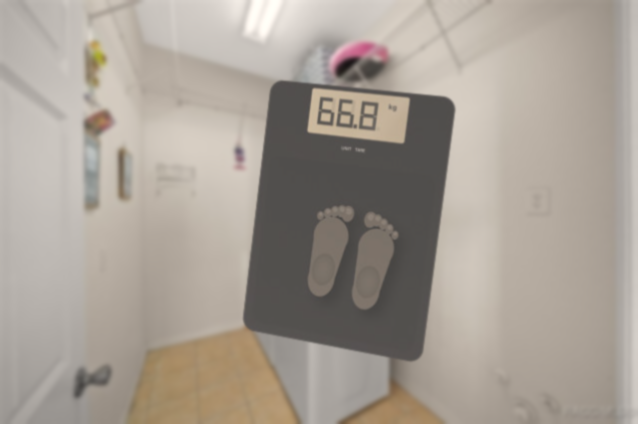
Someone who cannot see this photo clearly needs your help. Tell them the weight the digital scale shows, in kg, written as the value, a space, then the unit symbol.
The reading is 66.8 kg
